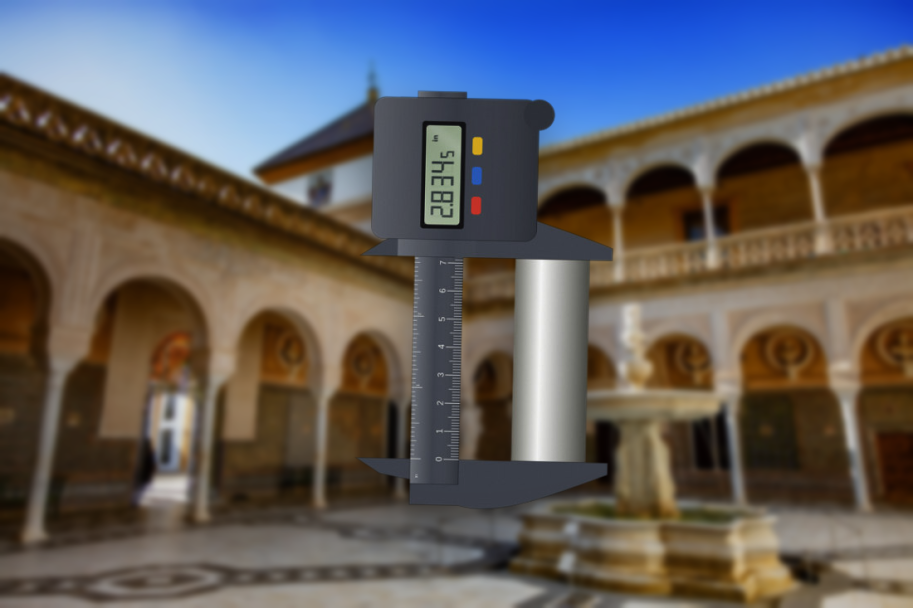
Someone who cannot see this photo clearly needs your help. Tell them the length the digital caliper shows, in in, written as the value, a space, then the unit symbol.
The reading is 2.8345 in
